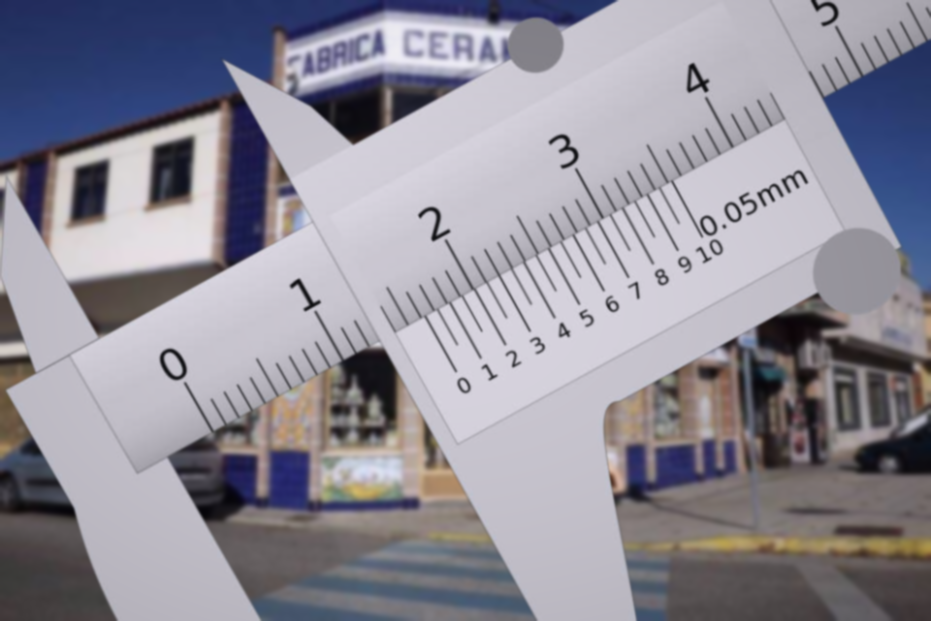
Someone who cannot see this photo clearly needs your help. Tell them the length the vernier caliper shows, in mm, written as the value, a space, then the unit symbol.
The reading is 16.3 mm
